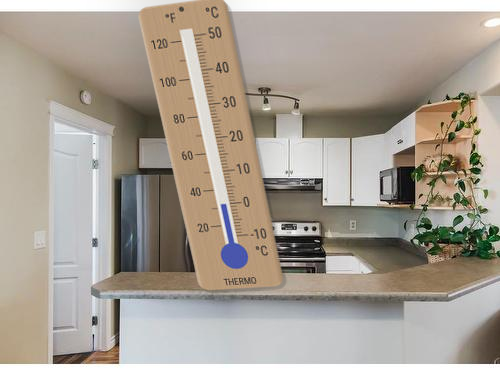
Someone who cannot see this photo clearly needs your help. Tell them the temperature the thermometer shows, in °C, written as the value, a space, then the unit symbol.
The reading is 0 °C
